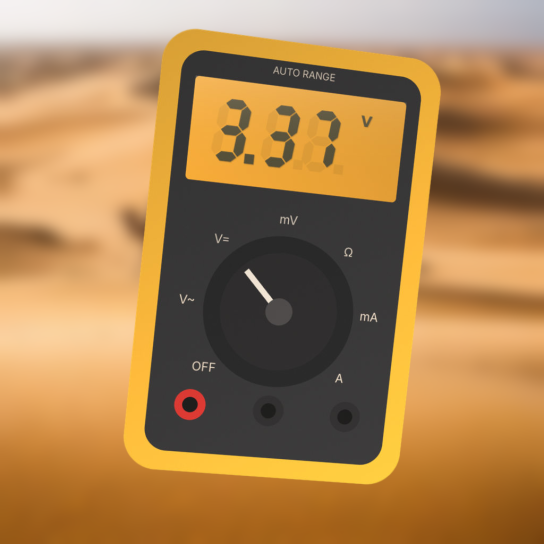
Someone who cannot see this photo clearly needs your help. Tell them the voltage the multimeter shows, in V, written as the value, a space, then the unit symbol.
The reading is 3.37 V
